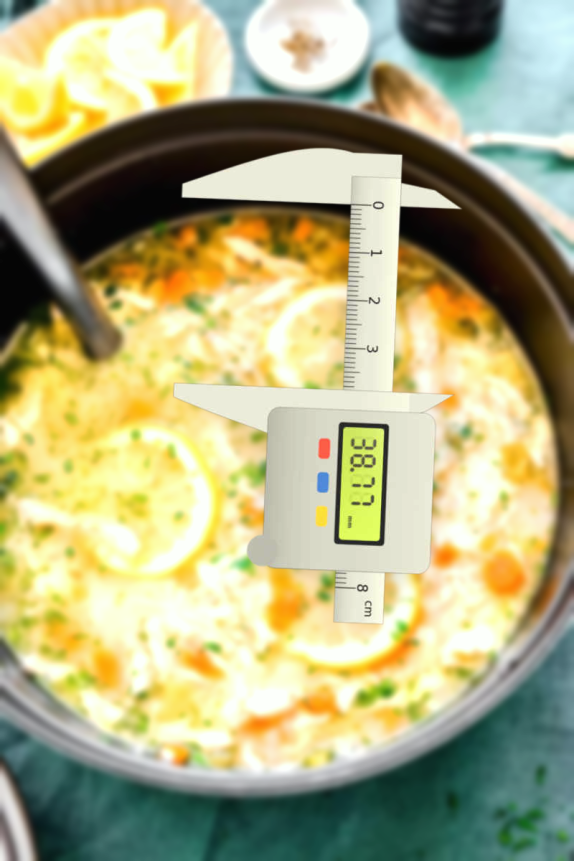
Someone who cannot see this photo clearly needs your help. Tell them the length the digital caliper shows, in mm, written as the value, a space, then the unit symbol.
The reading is 38.77 mm
